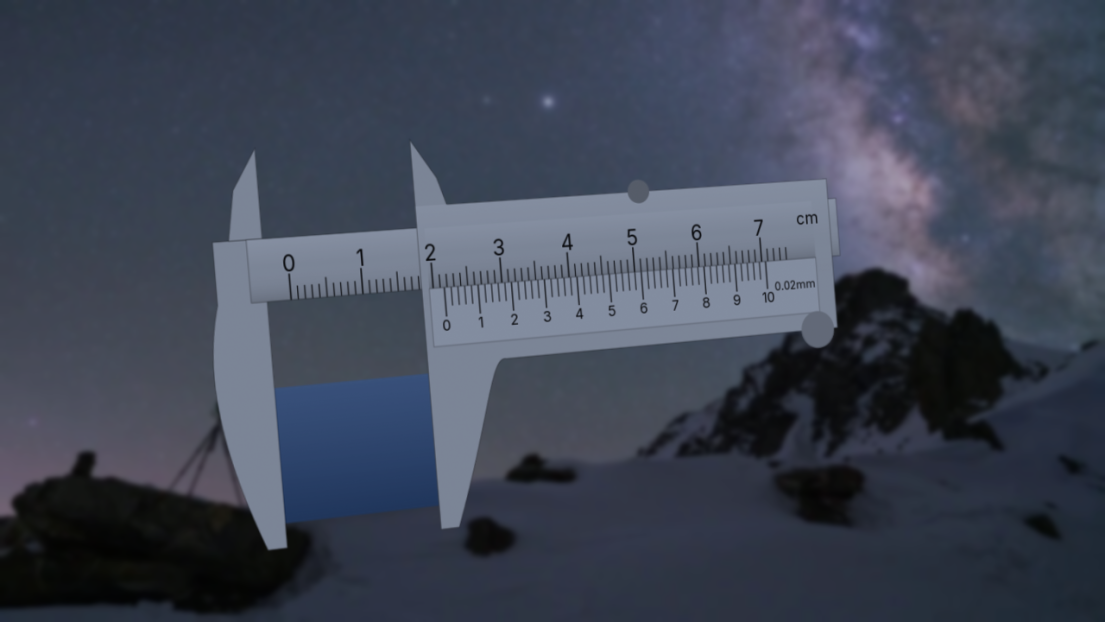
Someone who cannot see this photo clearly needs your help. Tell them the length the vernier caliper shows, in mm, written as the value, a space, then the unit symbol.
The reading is 21.6 mm
